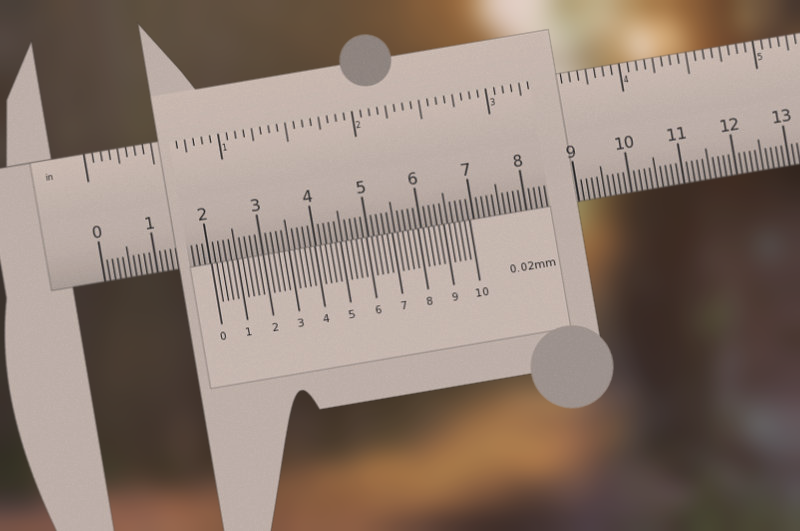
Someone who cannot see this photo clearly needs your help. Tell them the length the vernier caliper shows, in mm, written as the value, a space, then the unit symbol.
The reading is 20.2 mm
